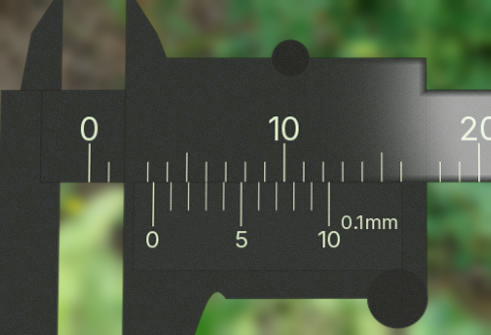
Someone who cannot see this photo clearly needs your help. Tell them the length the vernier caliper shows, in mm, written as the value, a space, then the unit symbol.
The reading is 3.3 mm
